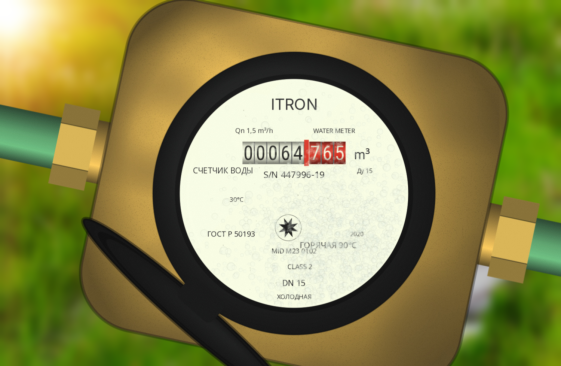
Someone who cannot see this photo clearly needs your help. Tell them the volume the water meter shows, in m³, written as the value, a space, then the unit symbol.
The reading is 64.765 m³
